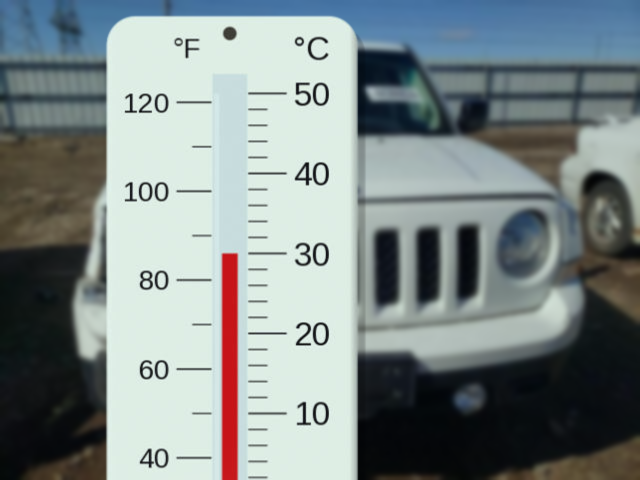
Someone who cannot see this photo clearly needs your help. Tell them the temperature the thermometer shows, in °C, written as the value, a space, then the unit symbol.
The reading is 30 °C
